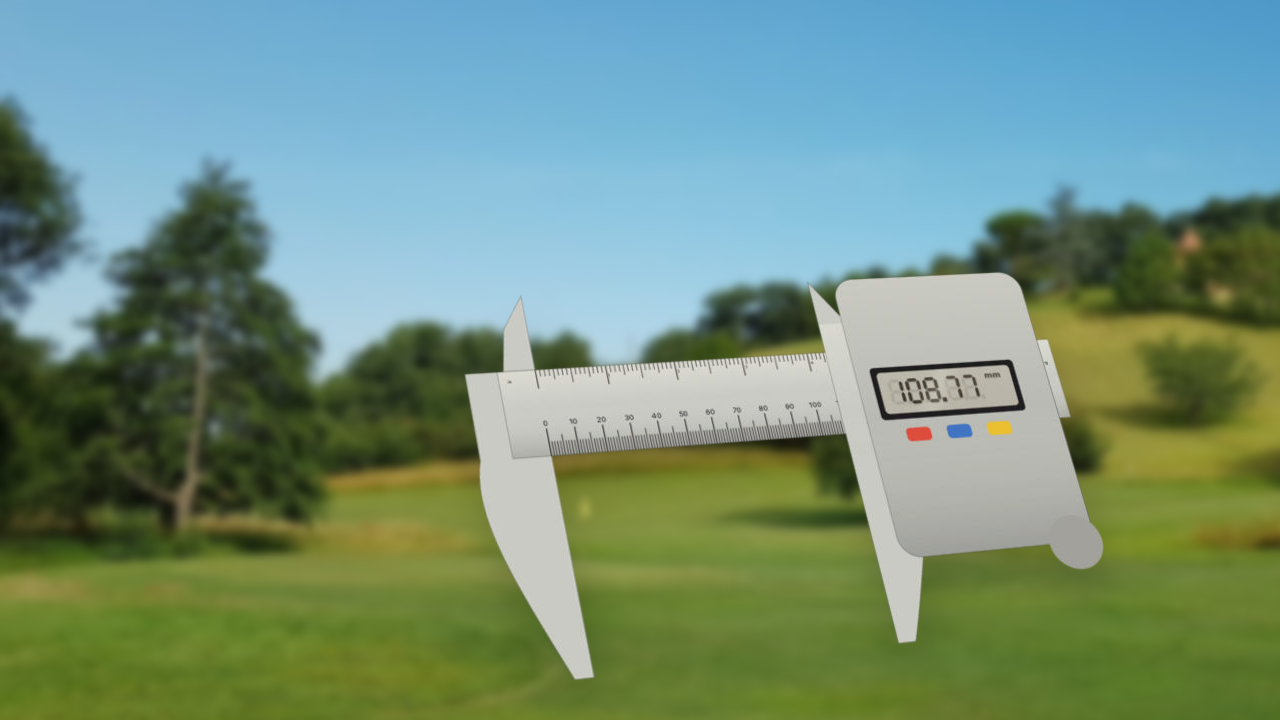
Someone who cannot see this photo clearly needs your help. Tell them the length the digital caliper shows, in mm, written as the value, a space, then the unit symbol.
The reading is 108.77 mm
